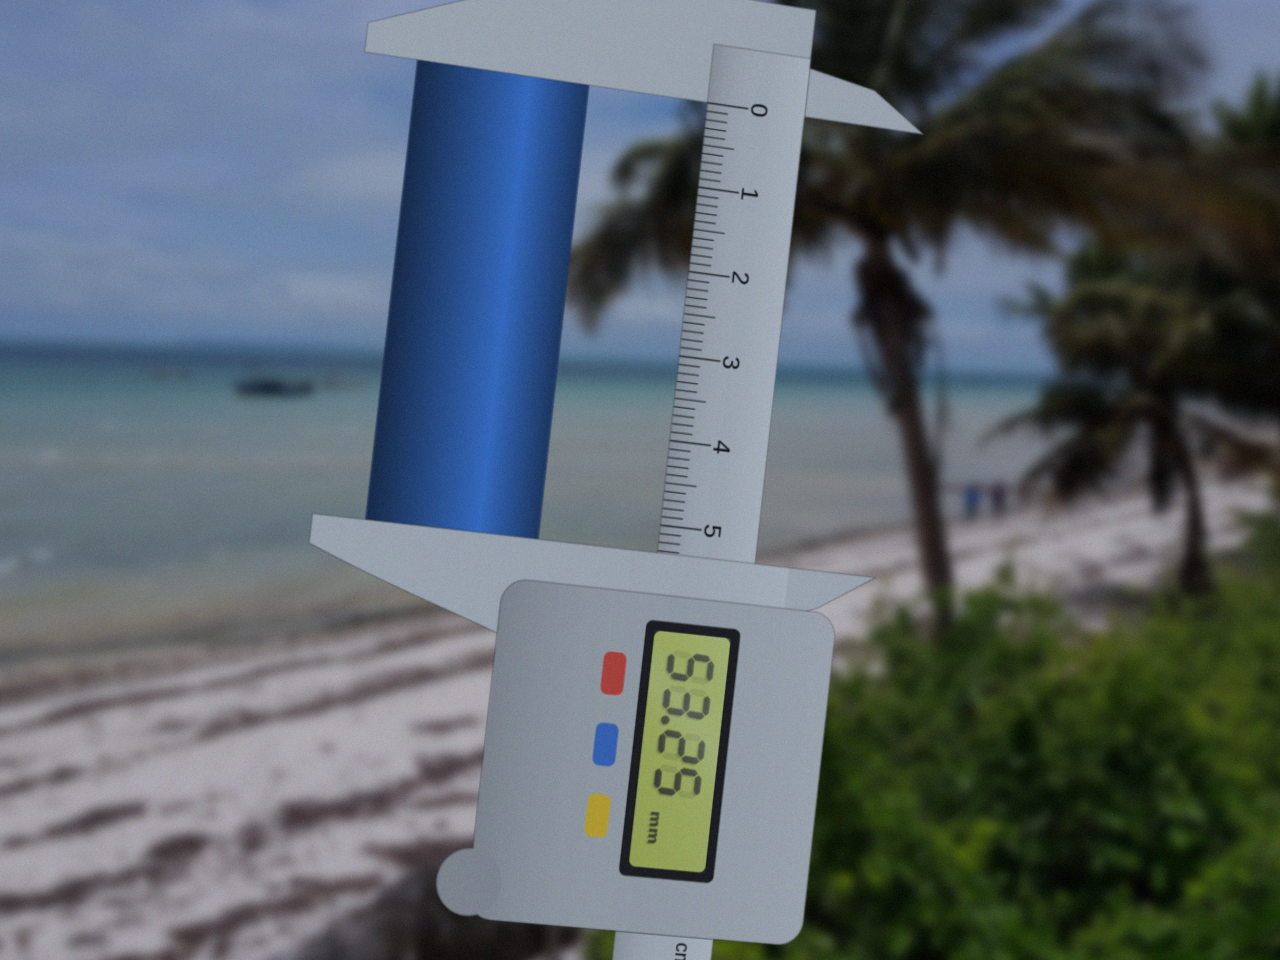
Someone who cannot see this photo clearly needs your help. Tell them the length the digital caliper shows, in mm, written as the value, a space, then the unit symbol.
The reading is 53.25 mm
